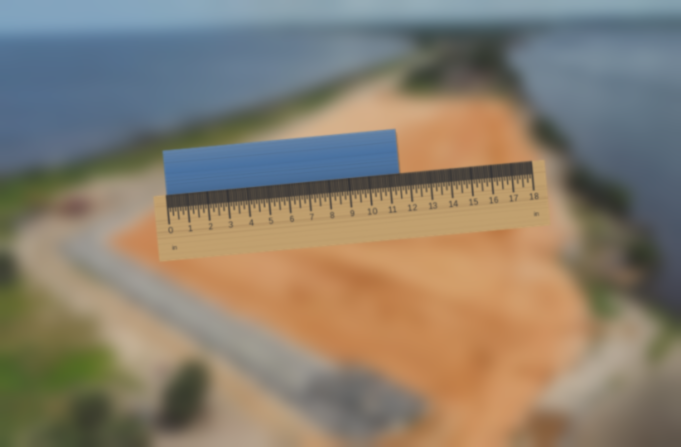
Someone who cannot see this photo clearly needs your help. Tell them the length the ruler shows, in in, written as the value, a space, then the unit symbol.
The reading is 11.5 in
